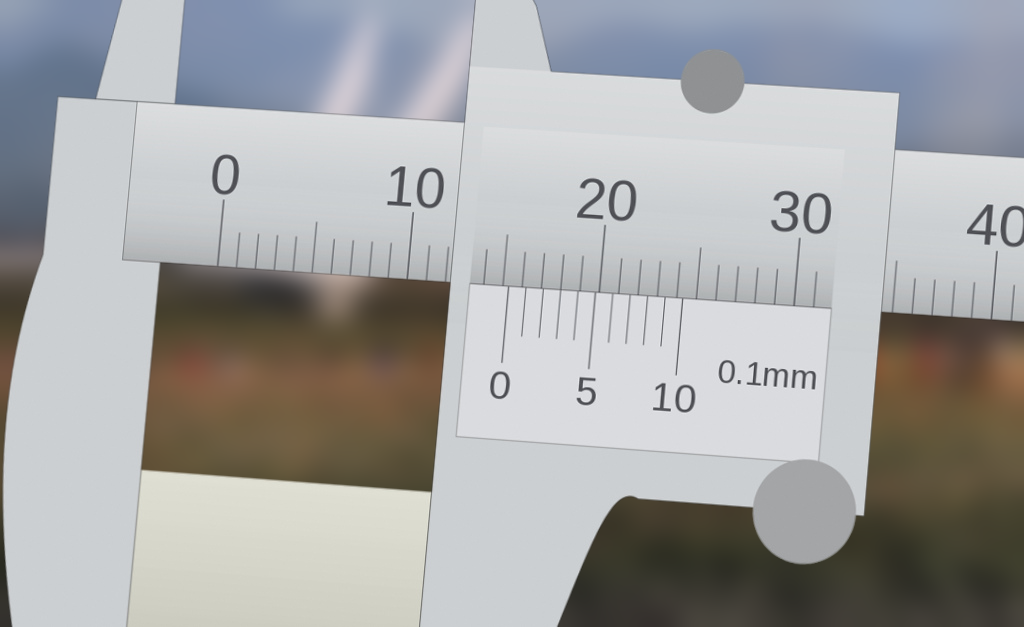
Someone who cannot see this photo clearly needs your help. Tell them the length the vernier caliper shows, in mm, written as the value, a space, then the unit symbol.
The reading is 15.3 mm
